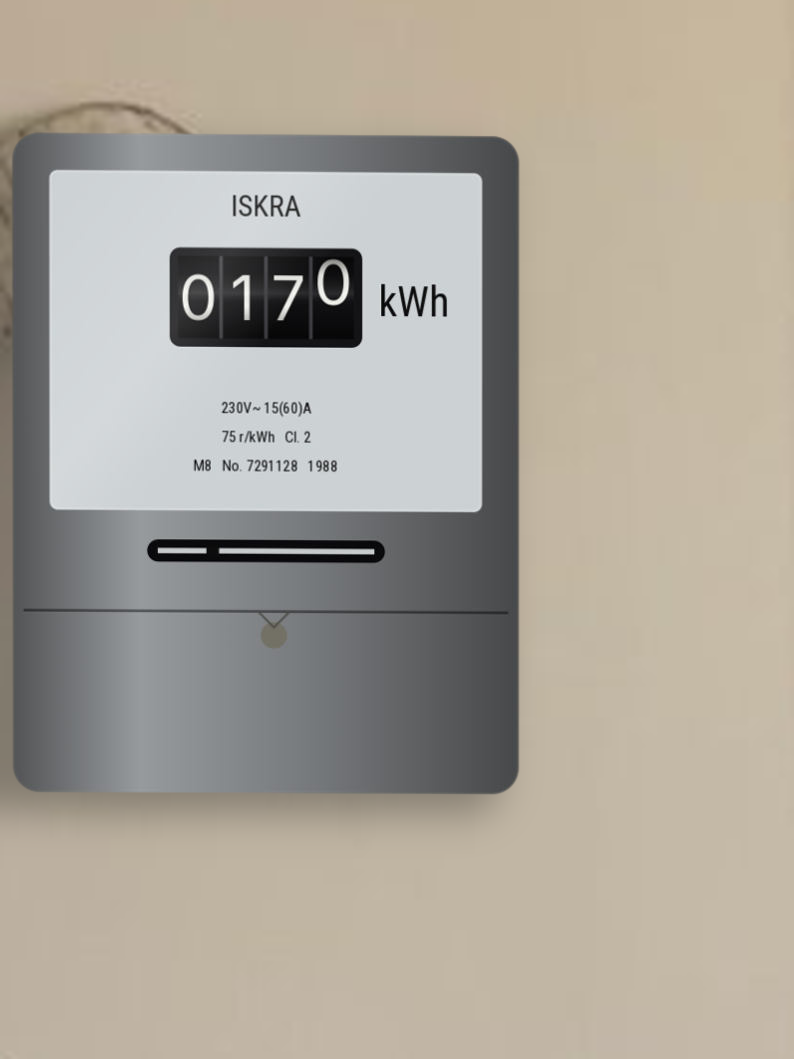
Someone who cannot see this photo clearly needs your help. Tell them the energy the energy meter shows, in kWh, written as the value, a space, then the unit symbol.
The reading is 170 kWh
